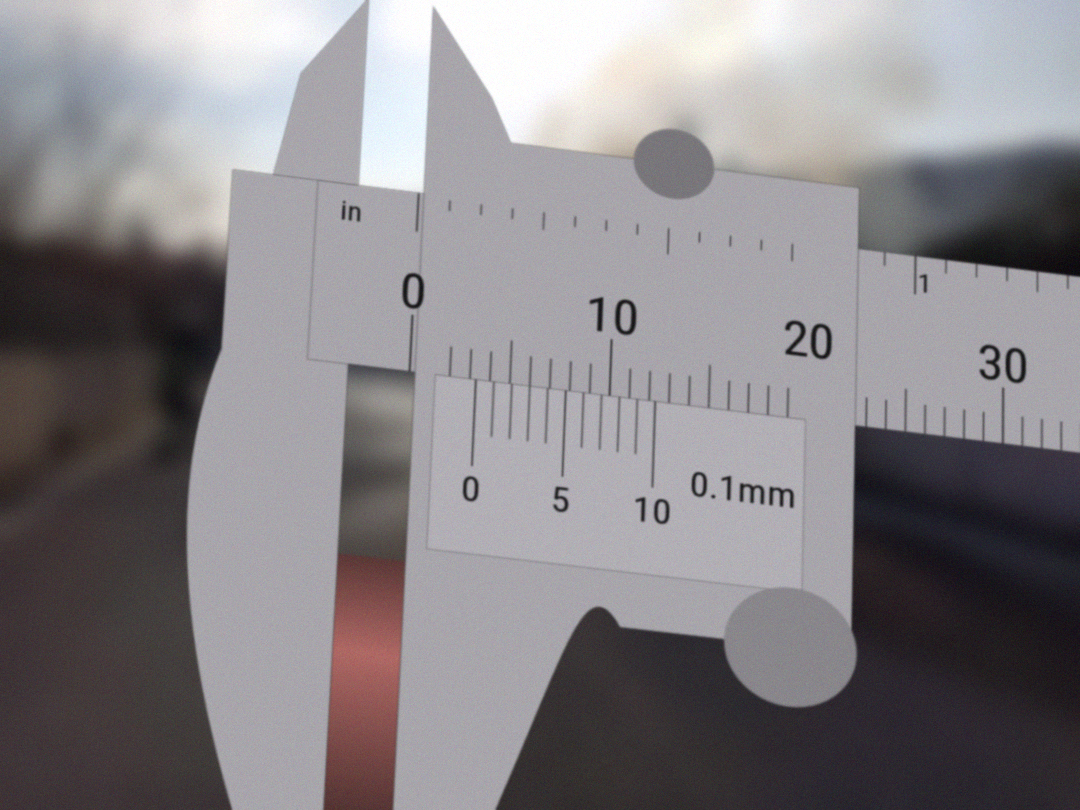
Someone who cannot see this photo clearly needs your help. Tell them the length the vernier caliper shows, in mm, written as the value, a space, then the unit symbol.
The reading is 3.3 mm
